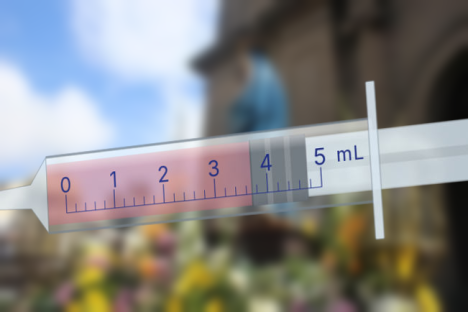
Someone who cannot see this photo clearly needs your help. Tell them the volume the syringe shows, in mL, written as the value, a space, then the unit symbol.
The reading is 3.7 mL
